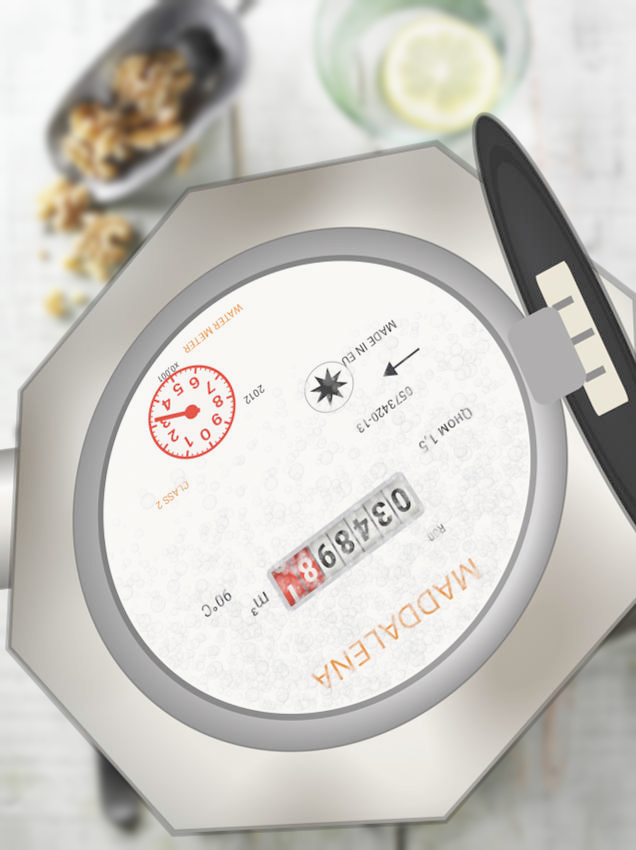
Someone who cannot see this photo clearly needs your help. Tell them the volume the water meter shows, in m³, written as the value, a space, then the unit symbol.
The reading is 3489.813 m³
